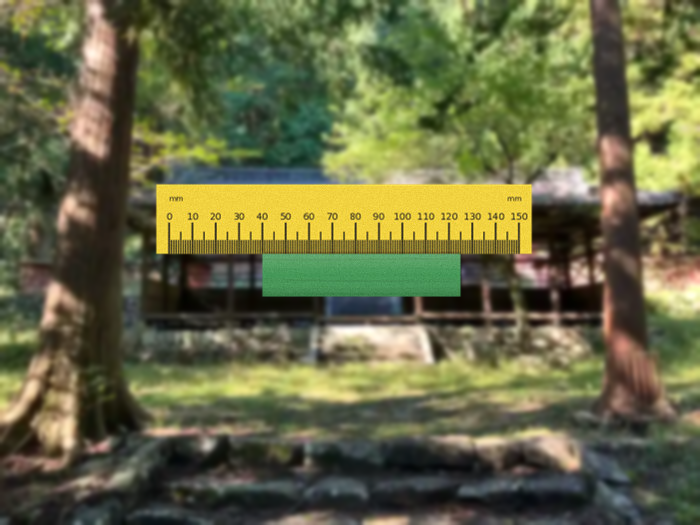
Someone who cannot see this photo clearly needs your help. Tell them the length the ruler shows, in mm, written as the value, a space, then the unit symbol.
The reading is 85 mm
